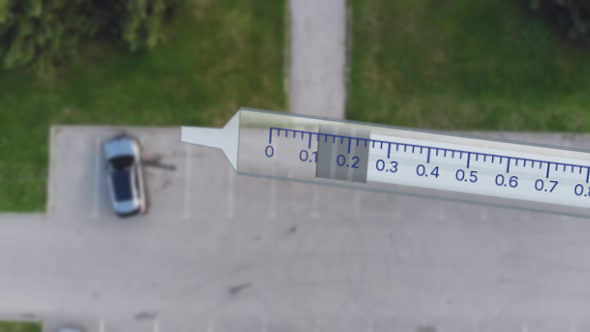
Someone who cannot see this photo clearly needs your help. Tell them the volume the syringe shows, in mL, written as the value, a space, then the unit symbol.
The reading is 0.12 mL
